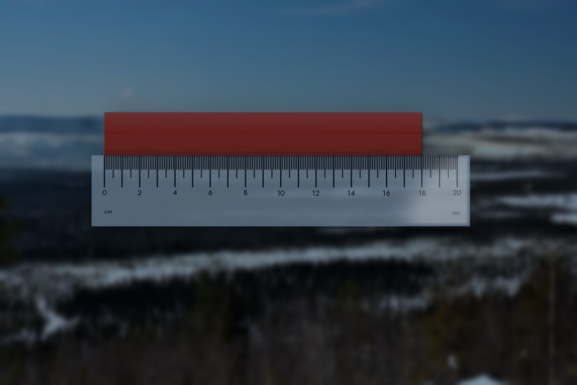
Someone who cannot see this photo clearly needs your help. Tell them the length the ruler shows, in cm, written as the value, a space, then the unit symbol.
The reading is 18 cm
